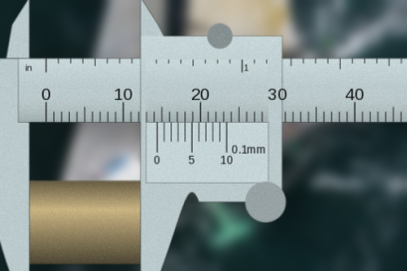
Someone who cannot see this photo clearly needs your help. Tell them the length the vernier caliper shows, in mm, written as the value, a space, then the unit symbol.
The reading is 14.4 mm
